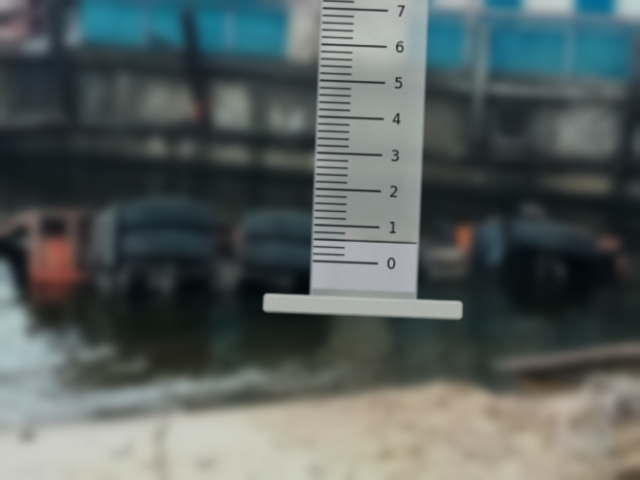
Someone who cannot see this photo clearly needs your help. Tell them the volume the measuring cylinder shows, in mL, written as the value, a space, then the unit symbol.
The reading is 0.6 mL
